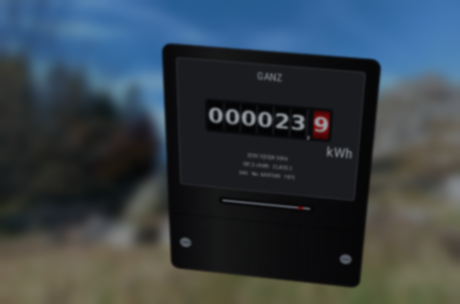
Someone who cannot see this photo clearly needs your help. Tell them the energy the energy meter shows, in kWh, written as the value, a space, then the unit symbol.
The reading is 23.9 kWh
